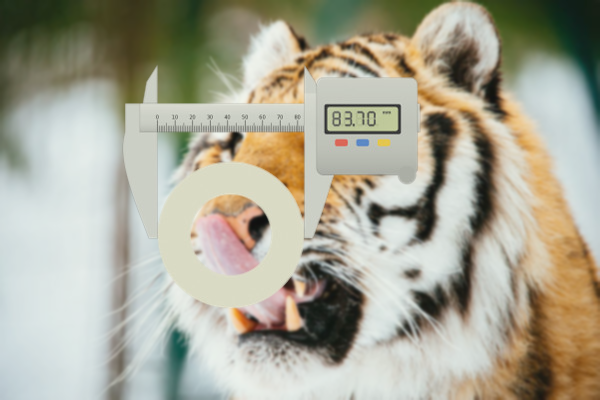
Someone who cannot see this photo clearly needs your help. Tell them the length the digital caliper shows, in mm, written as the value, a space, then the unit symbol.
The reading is 83.70 mm
